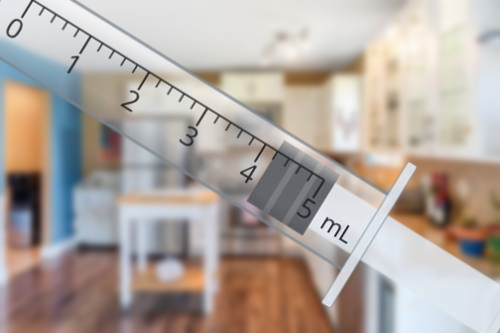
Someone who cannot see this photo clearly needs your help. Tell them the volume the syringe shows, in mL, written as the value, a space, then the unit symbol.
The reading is 4.2 mL
